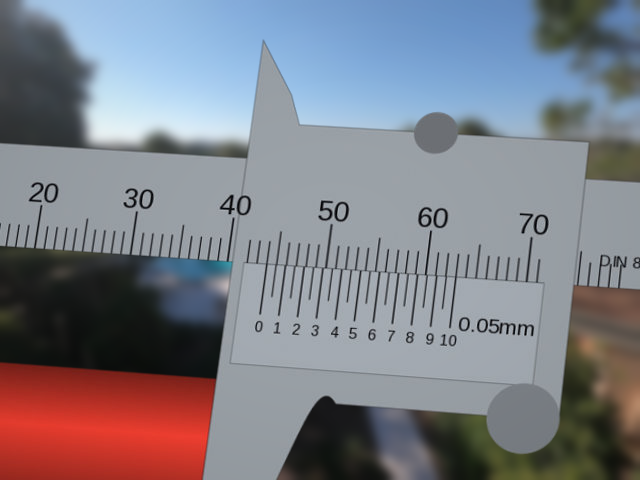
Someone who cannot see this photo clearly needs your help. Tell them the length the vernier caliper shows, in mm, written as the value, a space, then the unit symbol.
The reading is 44.0 mm
